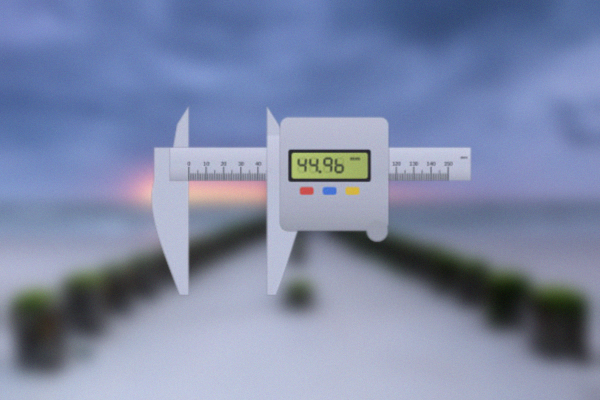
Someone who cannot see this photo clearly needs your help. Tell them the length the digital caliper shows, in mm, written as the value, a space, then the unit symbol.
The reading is 44.96 mm
